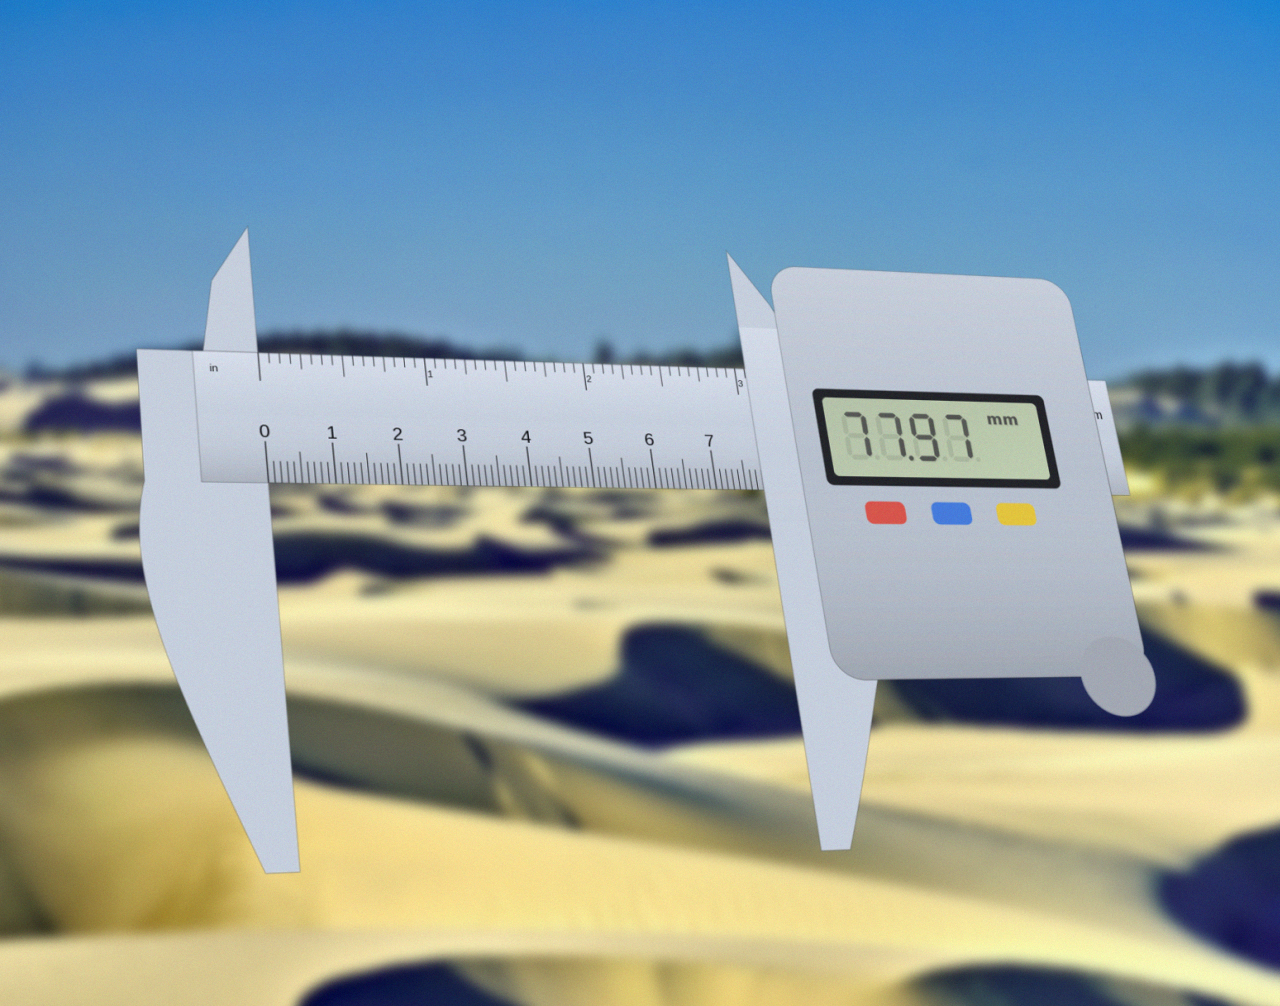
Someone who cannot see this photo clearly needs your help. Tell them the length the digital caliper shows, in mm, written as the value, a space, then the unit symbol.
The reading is 77.97 mm
